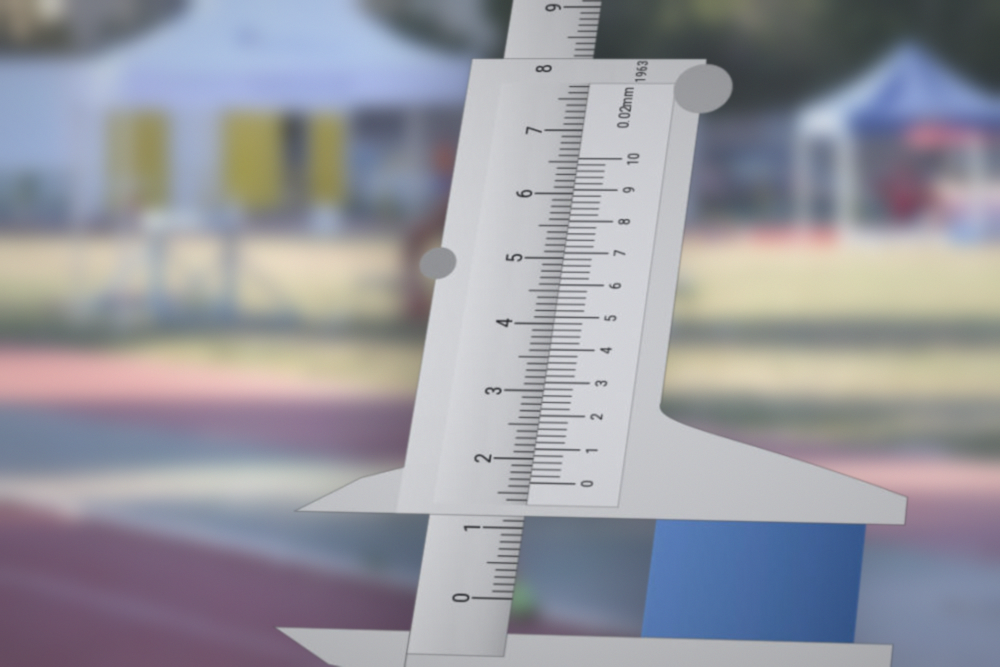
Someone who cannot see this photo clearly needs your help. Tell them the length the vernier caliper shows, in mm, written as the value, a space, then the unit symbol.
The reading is 16.5 mm
